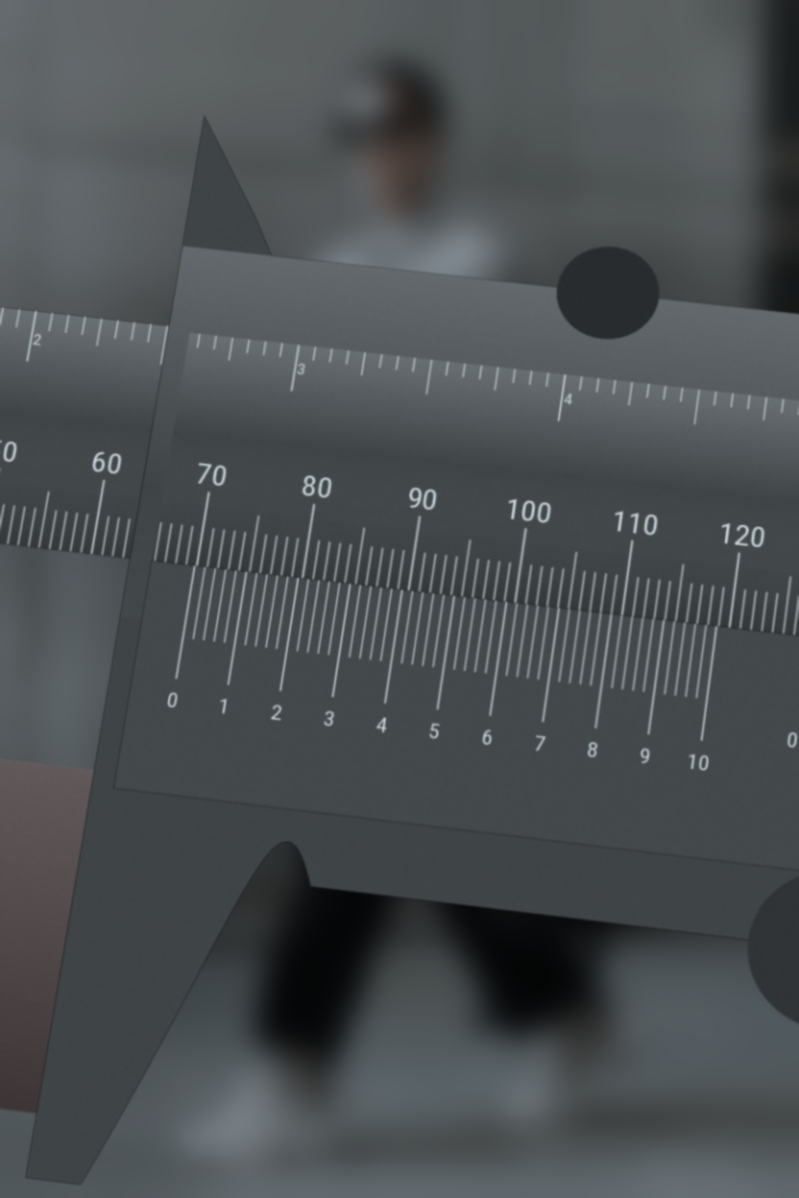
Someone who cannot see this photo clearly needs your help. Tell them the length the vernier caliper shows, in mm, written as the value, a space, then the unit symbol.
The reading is 69.8 mm
